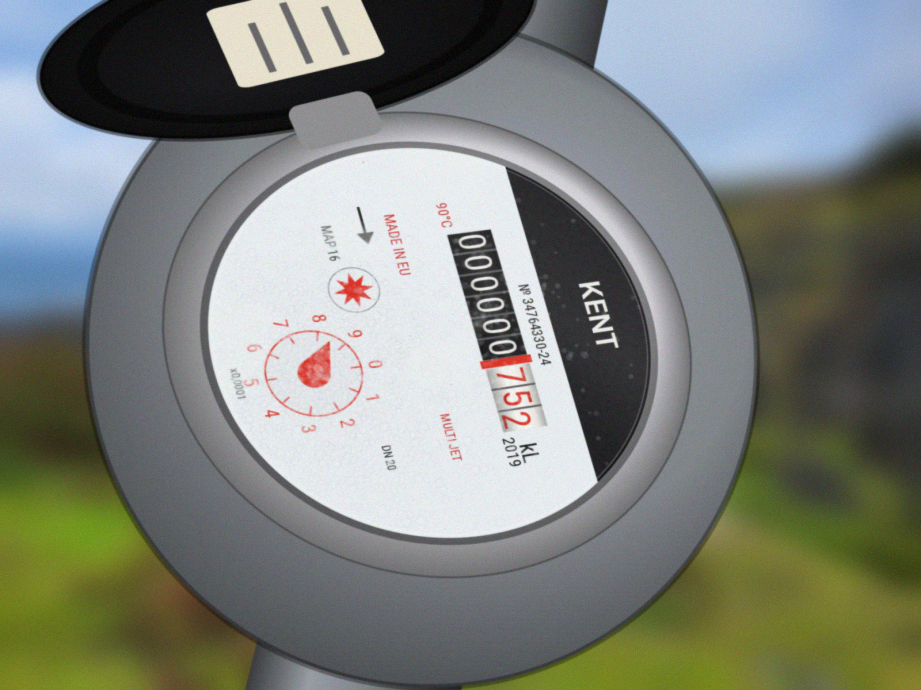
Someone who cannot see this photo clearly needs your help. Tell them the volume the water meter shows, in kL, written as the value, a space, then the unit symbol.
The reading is 0.7518 kL
